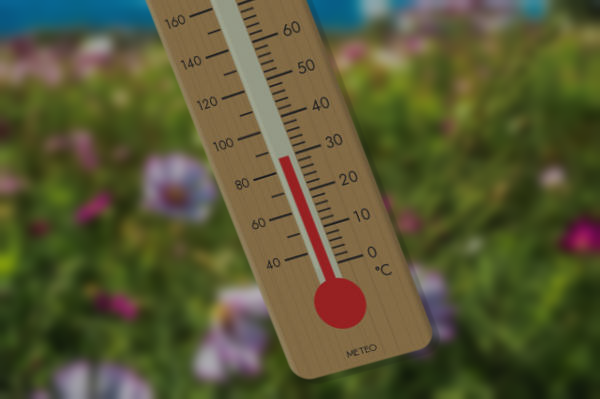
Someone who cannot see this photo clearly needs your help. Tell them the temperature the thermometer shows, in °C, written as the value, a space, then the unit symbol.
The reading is 30 °C
